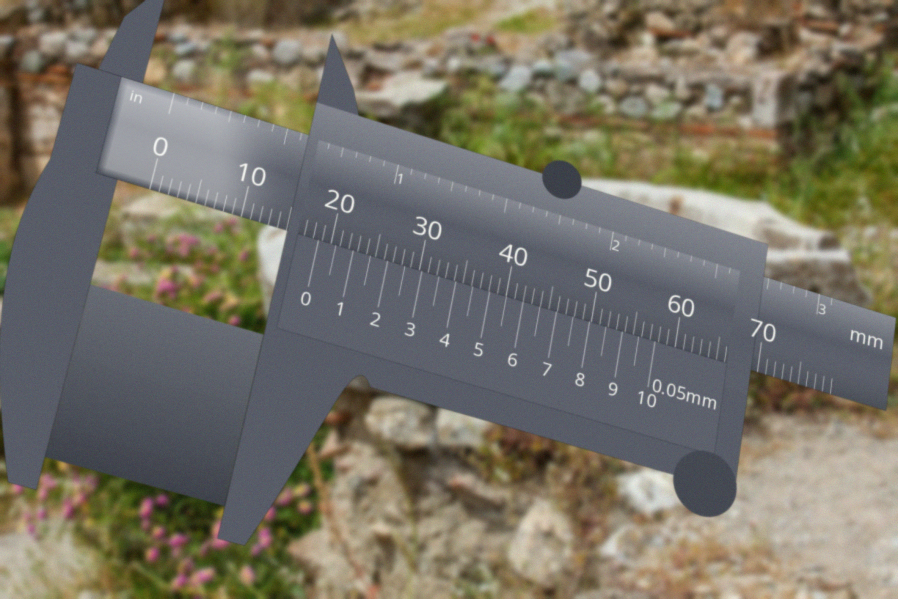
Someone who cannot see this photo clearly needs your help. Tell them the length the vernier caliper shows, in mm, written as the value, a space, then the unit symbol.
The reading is 18.6 mm
